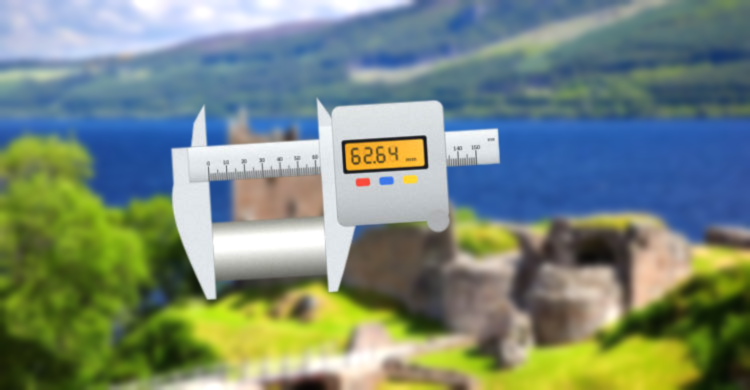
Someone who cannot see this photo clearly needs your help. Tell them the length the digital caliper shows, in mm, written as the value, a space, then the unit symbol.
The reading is 62.64 mm
